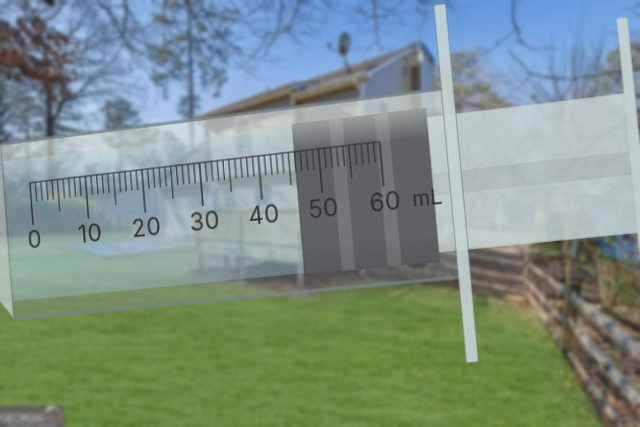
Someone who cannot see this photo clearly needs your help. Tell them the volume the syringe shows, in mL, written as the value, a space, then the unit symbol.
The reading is 46 mL
